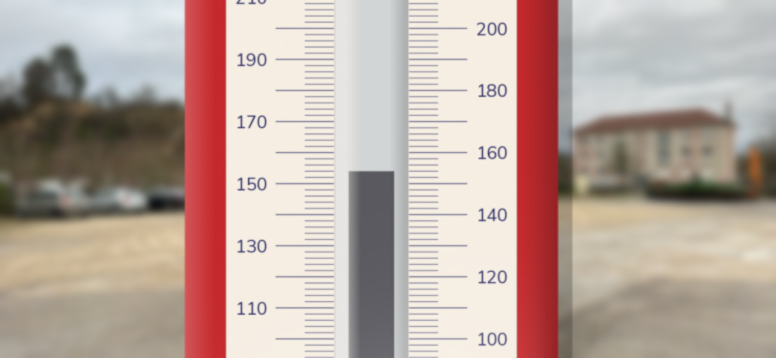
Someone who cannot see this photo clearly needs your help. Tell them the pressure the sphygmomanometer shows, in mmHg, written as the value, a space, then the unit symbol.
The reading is 154 mmHg
